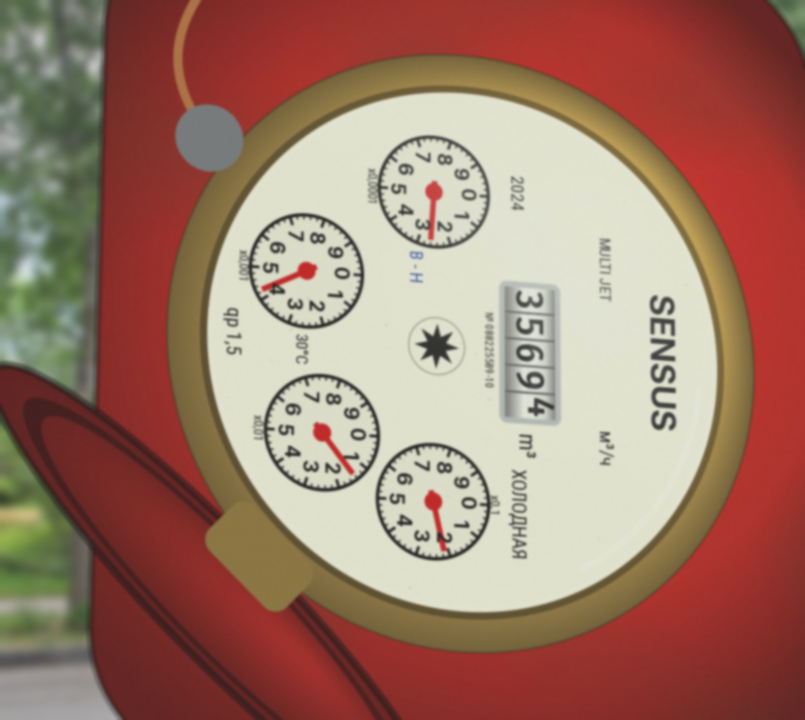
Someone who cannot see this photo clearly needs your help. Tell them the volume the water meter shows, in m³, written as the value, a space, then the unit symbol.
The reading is 35694.2142 m³
